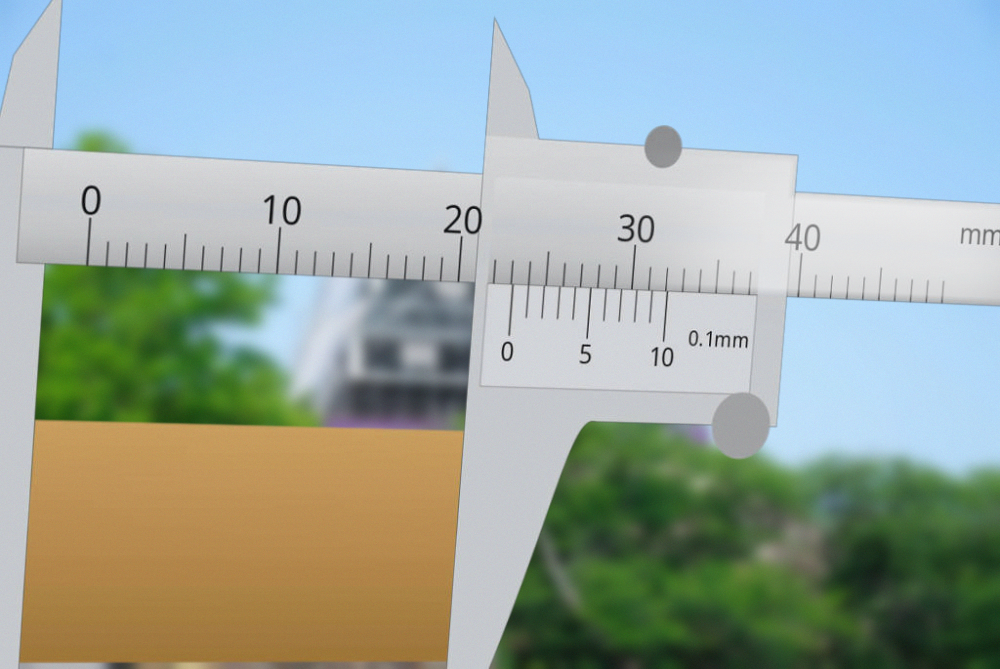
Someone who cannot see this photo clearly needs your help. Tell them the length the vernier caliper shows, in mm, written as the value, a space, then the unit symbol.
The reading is 23.1 mm
